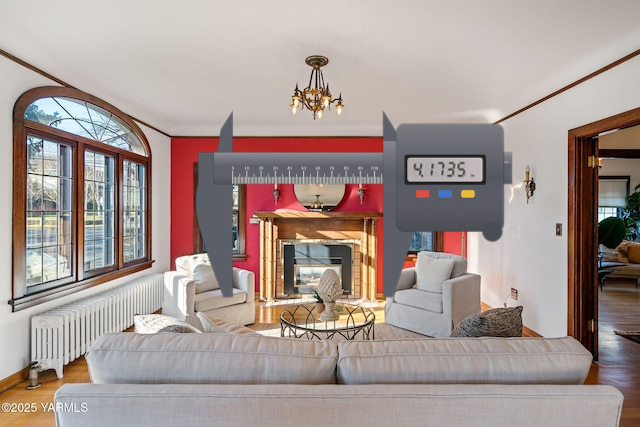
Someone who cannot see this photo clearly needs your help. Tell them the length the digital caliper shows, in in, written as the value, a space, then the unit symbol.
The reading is 4.1735 in
